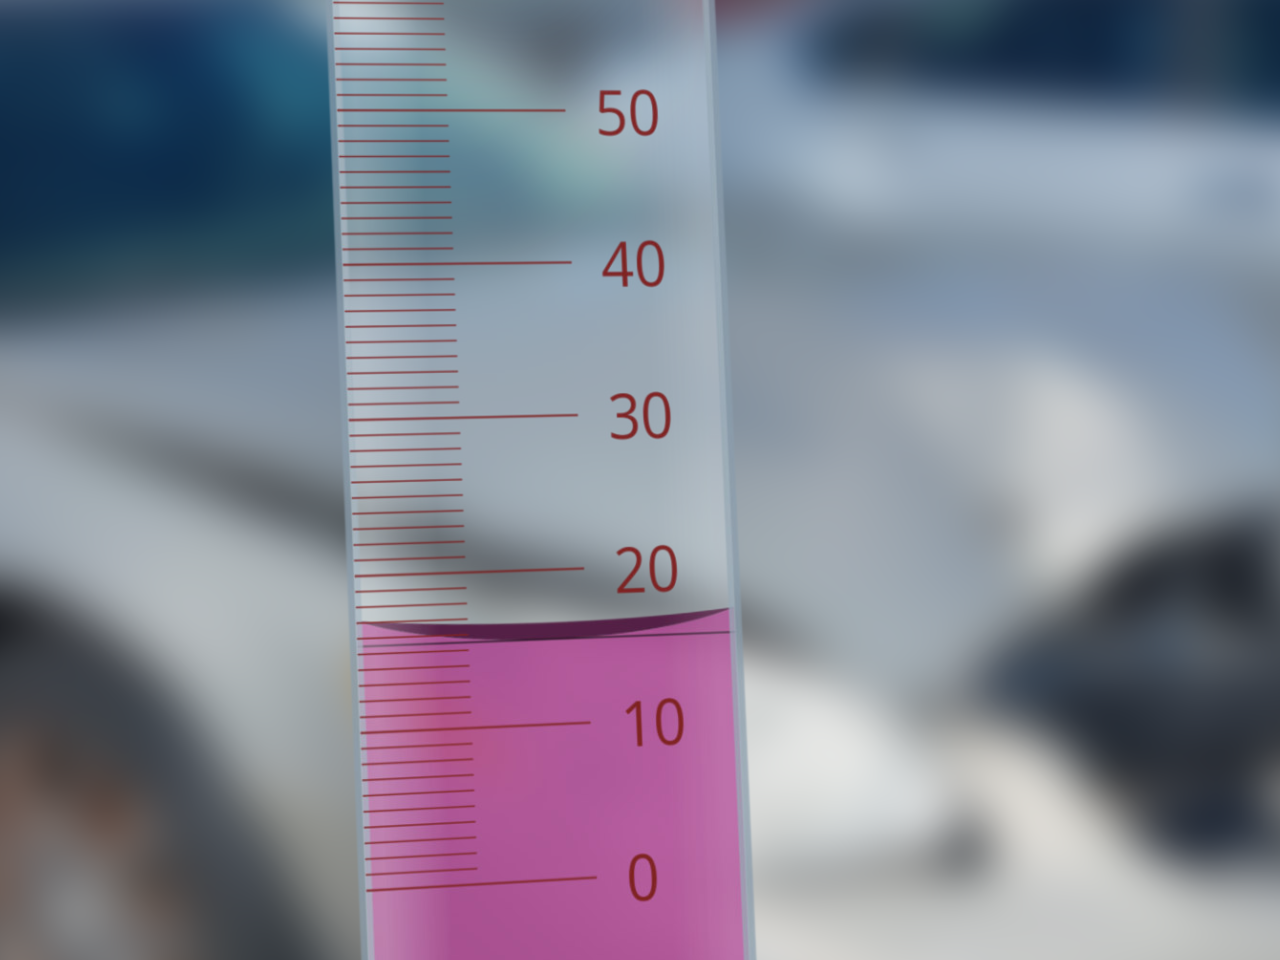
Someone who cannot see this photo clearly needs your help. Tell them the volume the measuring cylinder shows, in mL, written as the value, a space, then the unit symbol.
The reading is 15.5 mL
